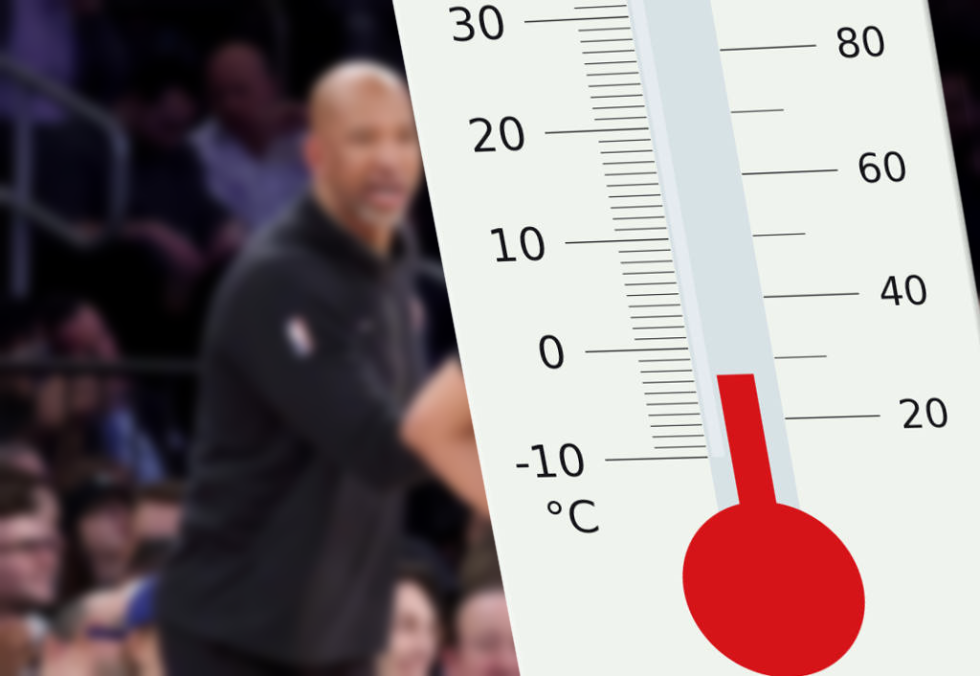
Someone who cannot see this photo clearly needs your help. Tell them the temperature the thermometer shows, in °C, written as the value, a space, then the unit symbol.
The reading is -2.5 °C
